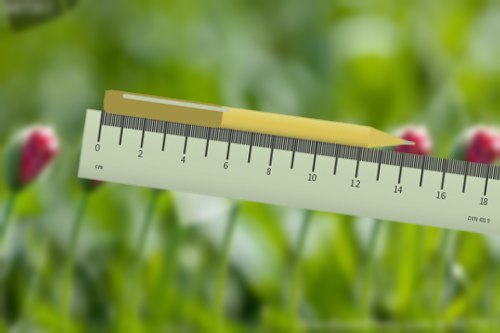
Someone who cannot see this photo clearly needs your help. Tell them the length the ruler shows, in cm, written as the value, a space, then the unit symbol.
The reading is 14.5 cm
